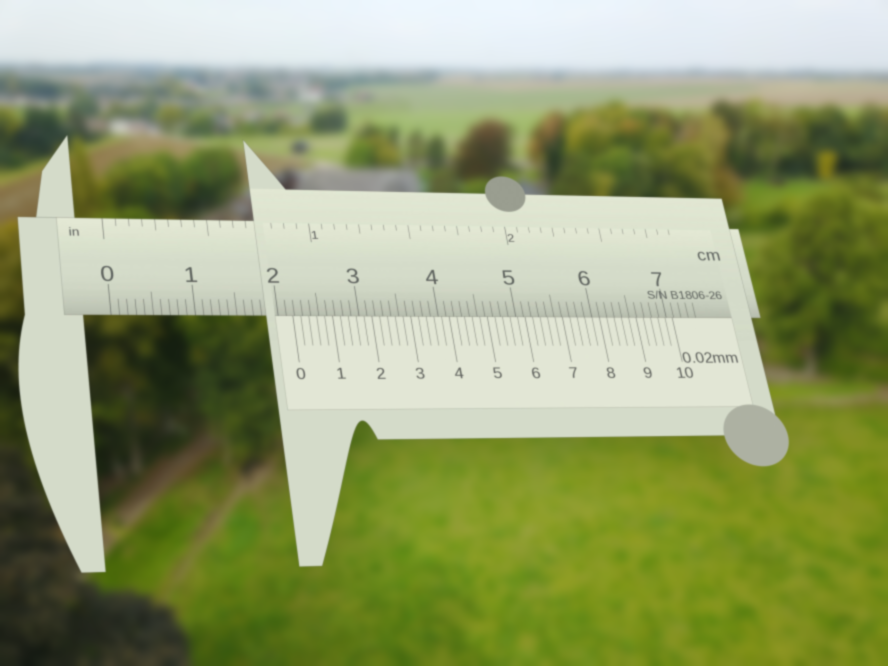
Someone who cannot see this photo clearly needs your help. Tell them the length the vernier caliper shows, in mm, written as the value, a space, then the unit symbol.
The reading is 21.8 mm
